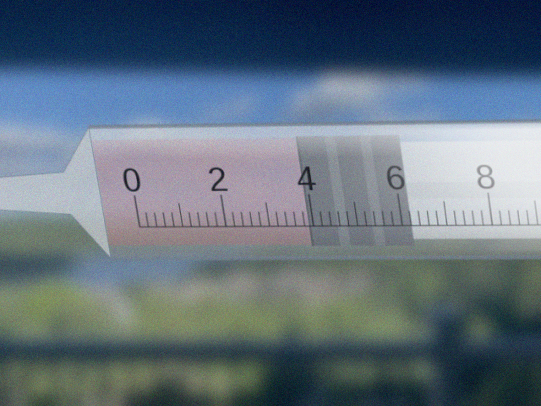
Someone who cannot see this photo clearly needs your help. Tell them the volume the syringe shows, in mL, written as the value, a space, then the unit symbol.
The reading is 3.9 mL
